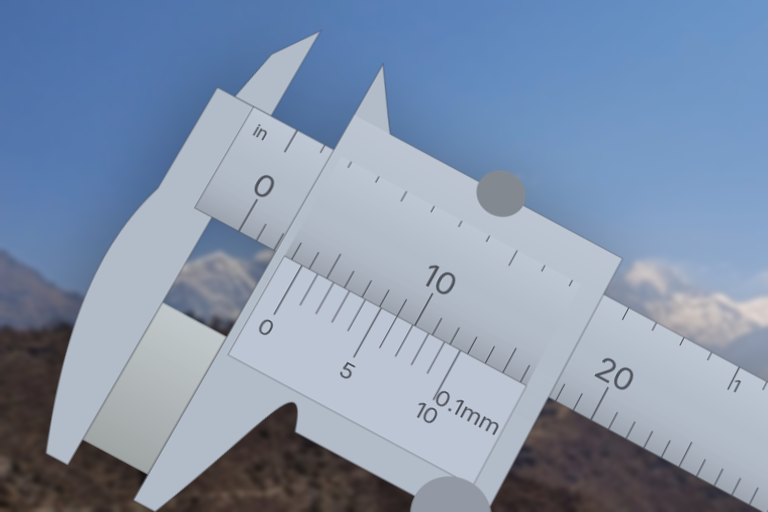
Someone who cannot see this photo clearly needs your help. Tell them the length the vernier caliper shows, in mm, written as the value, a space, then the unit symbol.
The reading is 3.6 mm
